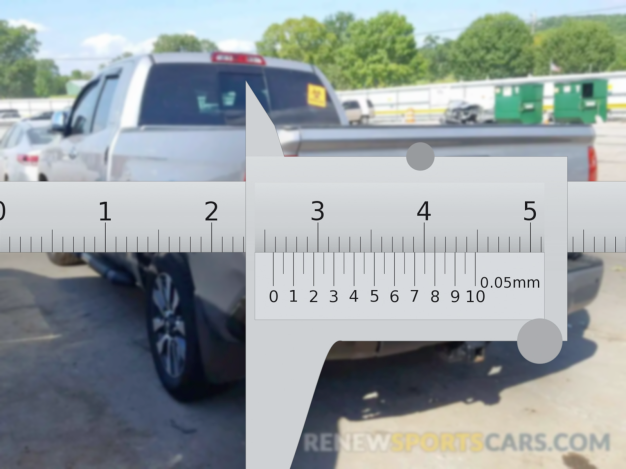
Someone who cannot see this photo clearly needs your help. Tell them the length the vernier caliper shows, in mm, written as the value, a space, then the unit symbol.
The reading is 25.8 mm
